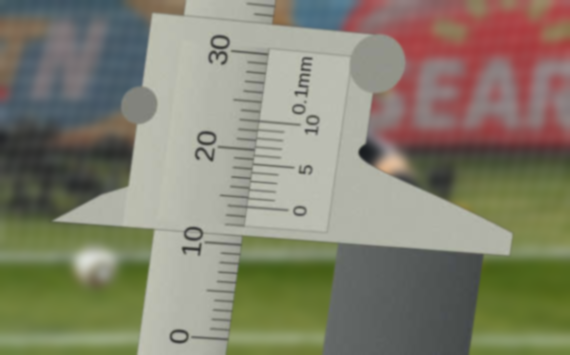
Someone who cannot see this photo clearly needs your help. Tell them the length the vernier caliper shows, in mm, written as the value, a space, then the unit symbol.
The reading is 14.0 mm
